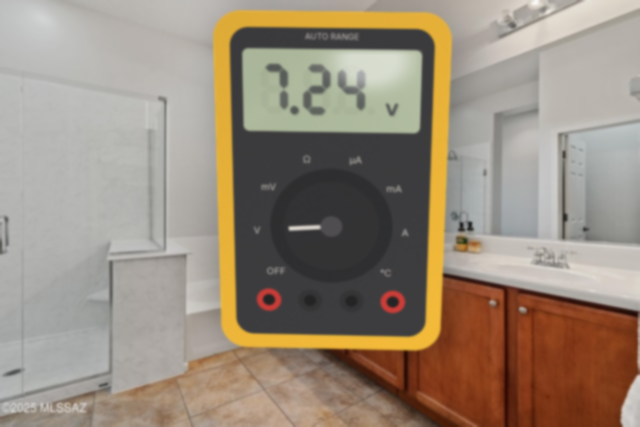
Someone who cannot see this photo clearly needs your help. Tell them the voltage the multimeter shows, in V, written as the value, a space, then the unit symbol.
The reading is 7.24 V
